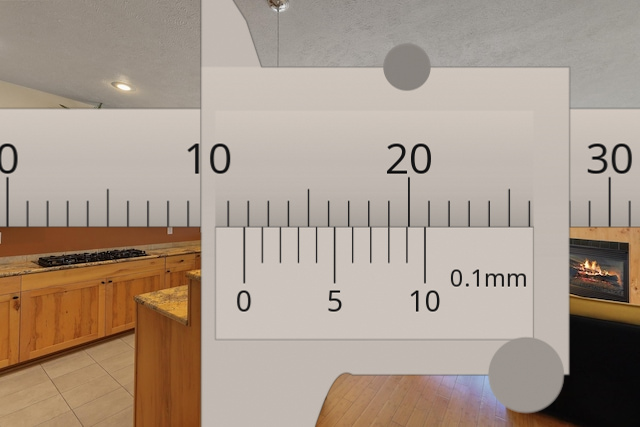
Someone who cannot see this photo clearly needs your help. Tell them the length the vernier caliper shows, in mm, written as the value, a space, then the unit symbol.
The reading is 11.8 mm
